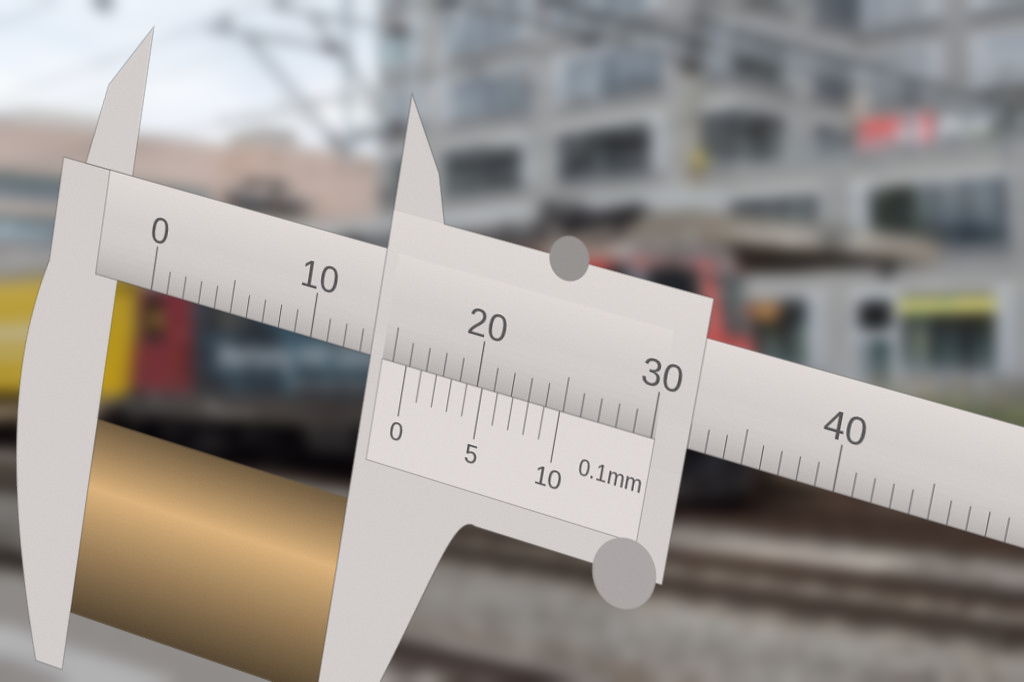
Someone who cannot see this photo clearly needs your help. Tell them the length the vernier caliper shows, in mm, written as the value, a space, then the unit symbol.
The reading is 15.8 mm
